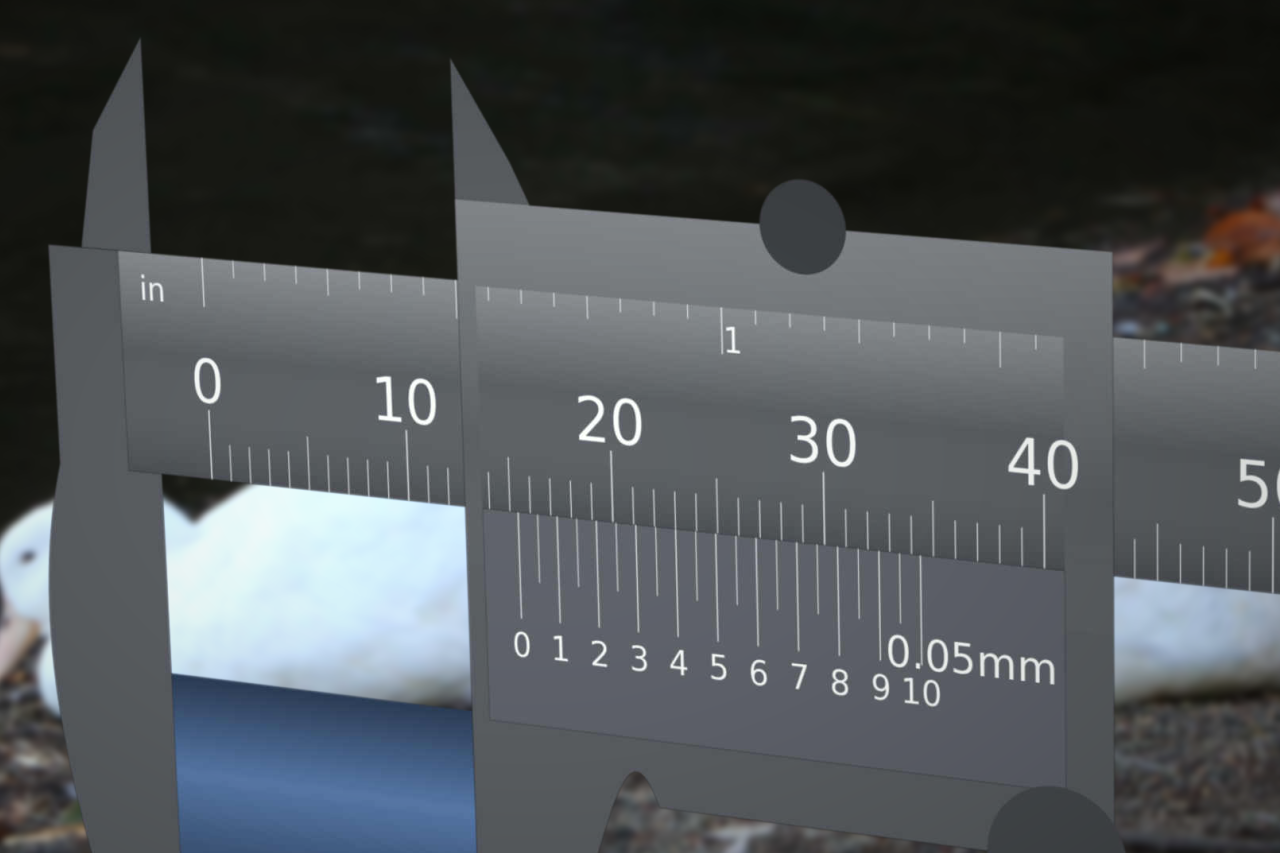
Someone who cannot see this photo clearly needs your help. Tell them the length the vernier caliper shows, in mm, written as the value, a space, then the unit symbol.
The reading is 15.4 mm
